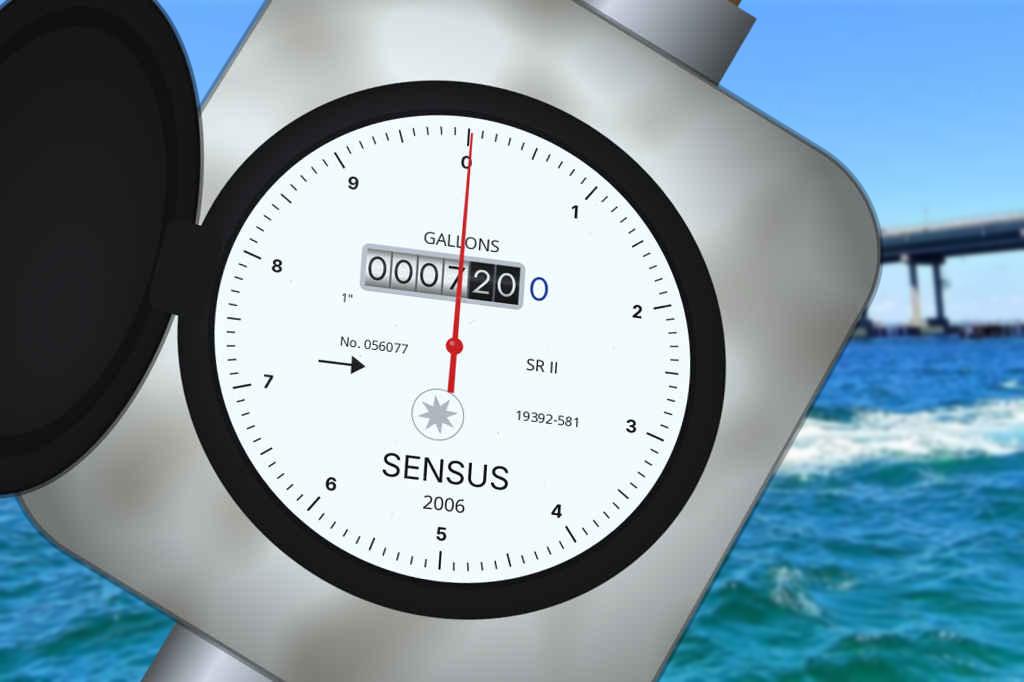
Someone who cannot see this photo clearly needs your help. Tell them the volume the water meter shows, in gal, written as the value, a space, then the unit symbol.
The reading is 7200.0 gal
